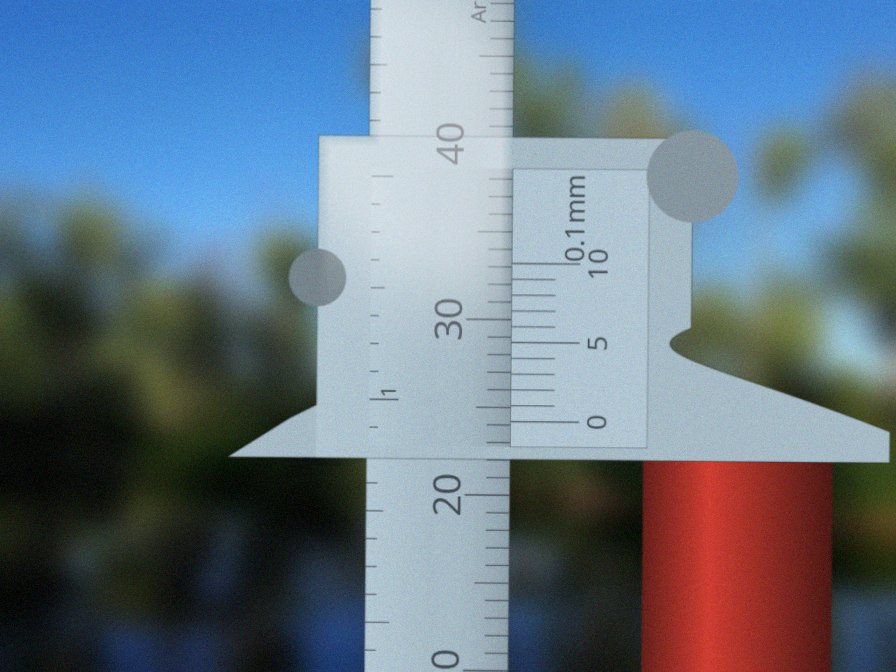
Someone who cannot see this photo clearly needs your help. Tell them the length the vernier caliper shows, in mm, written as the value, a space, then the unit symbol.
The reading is 24.2 mm
